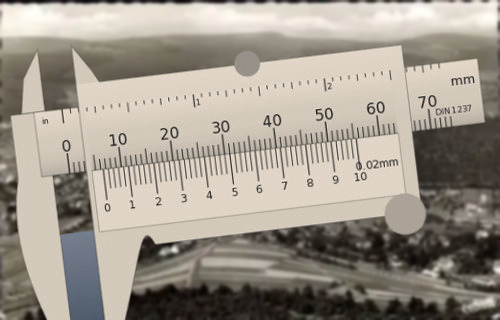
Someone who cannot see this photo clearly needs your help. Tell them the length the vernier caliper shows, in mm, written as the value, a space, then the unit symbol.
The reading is 6.5 mm
